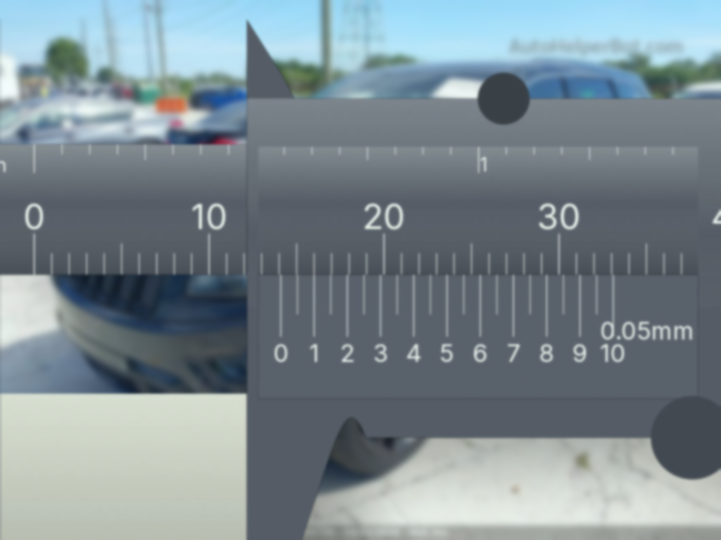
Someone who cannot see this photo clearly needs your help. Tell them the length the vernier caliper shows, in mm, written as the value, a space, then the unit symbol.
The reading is 14.1 mm
